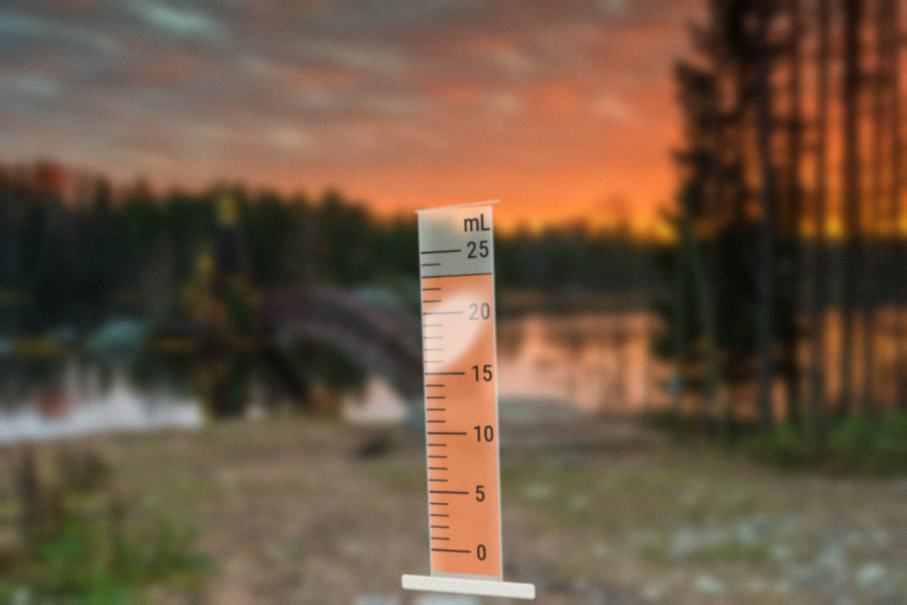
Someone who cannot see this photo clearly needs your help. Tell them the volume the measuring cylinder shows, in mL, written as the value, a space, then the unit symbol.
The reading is 23 mL
